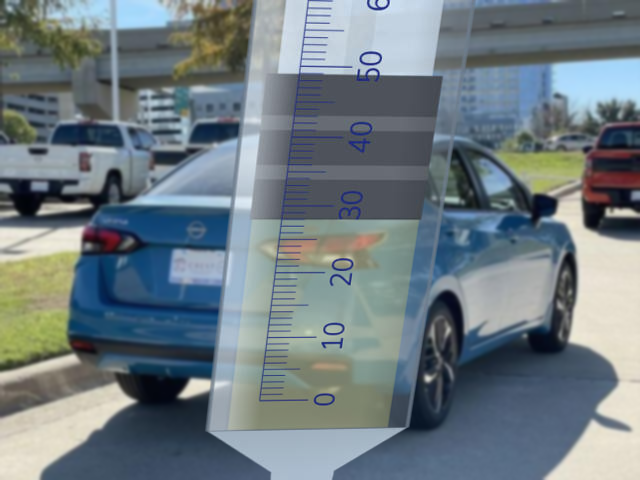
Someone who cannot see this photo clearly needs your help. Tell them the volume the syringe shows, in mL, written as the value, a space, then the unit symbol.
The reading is 28 mL
